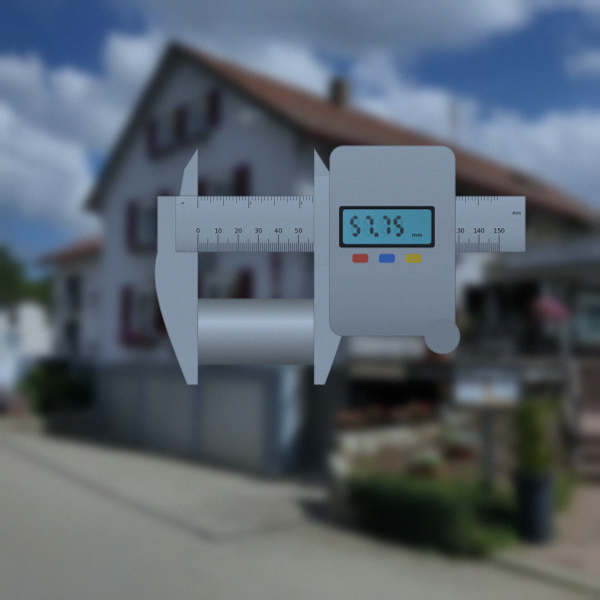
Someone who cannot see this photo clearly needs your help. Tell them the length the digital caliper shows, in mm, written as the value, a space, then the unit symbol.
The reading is 57.75 mm
